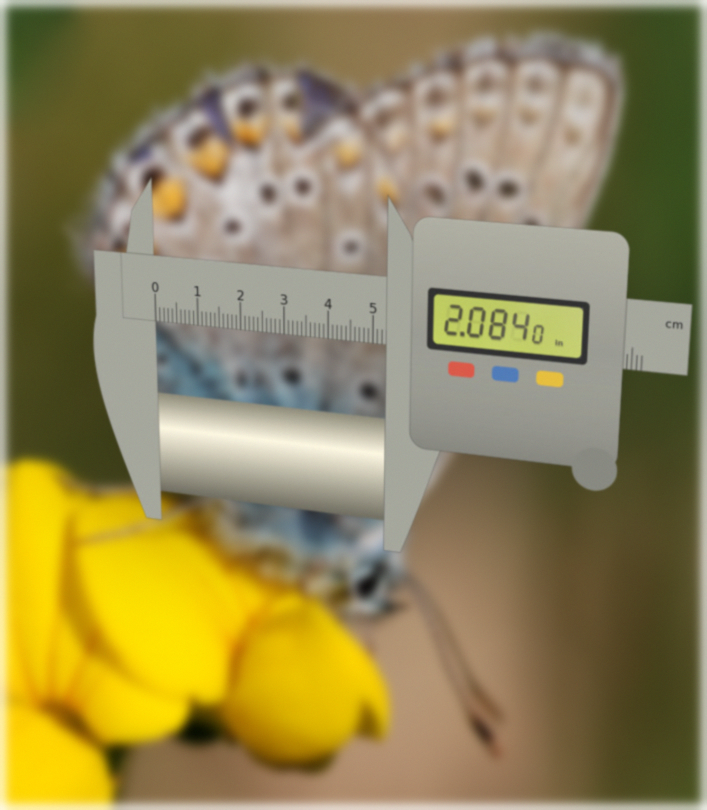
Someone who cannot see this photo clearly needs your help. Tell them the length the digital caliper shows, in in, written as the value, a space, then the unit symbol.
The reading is 2.0840 in
